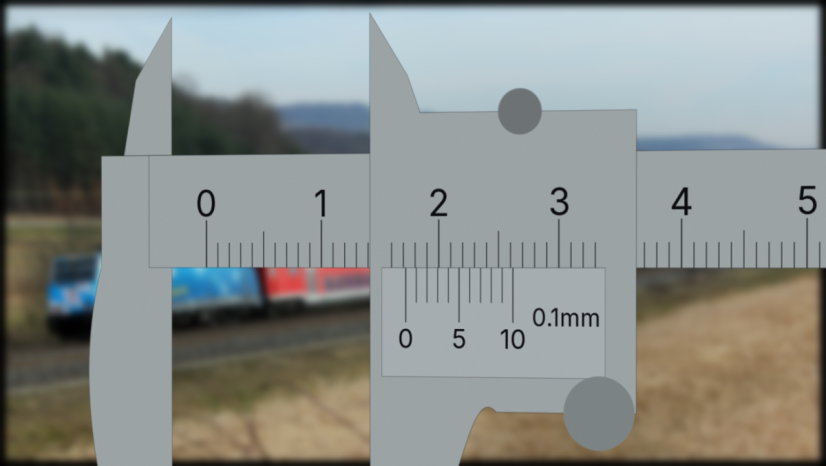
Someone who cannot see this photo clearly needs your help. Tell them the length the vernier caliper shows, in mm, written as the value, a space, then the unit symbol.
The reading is 17.2 mm
